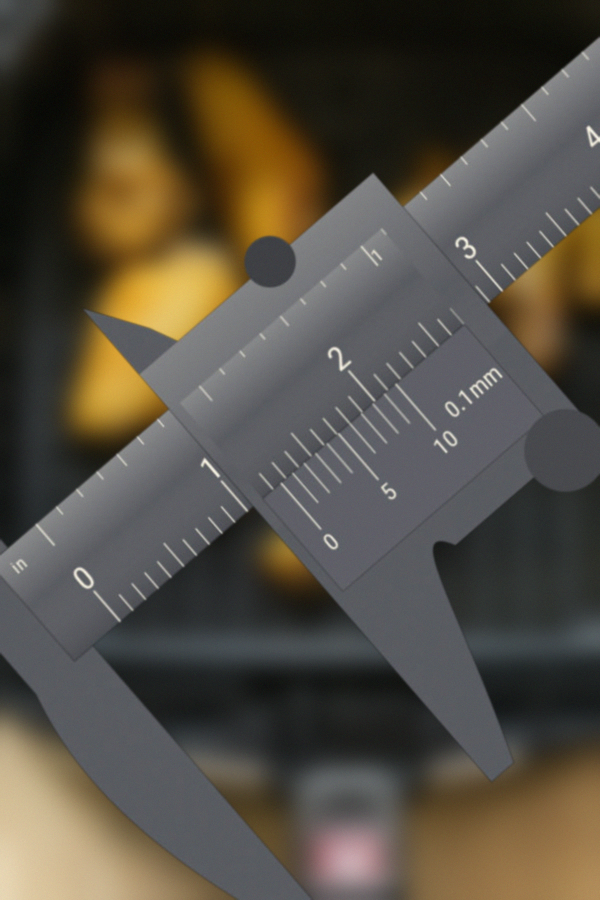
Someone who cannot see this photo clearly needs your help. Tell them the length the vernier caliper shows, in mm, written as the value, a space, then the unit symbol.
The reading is 12.6 mm
